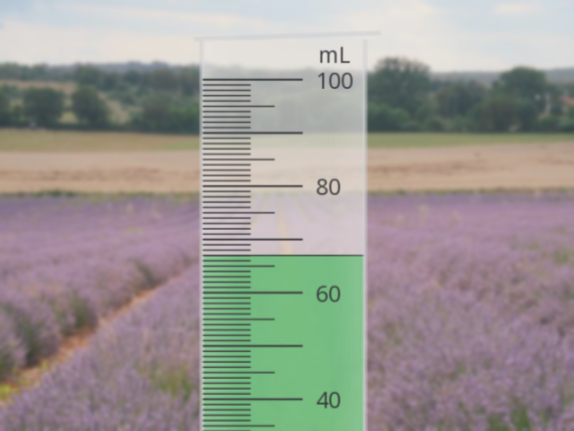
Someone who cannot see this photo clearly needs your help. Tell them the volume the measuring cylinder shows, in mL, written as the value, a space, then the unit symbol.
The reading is 67 mL
